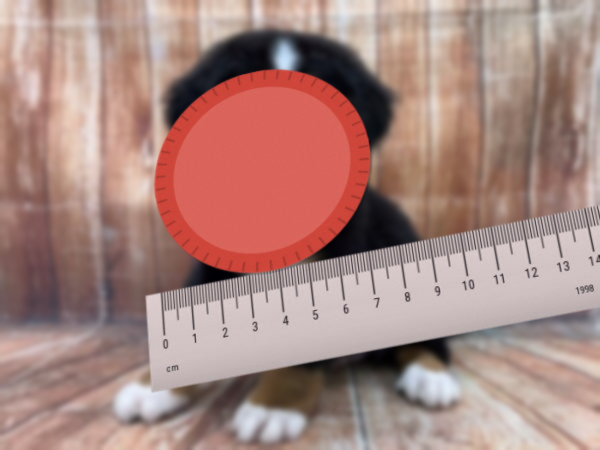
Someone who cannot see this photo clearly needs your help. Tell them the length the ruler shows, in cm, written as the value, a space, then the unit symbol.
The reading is 7.5 cm
